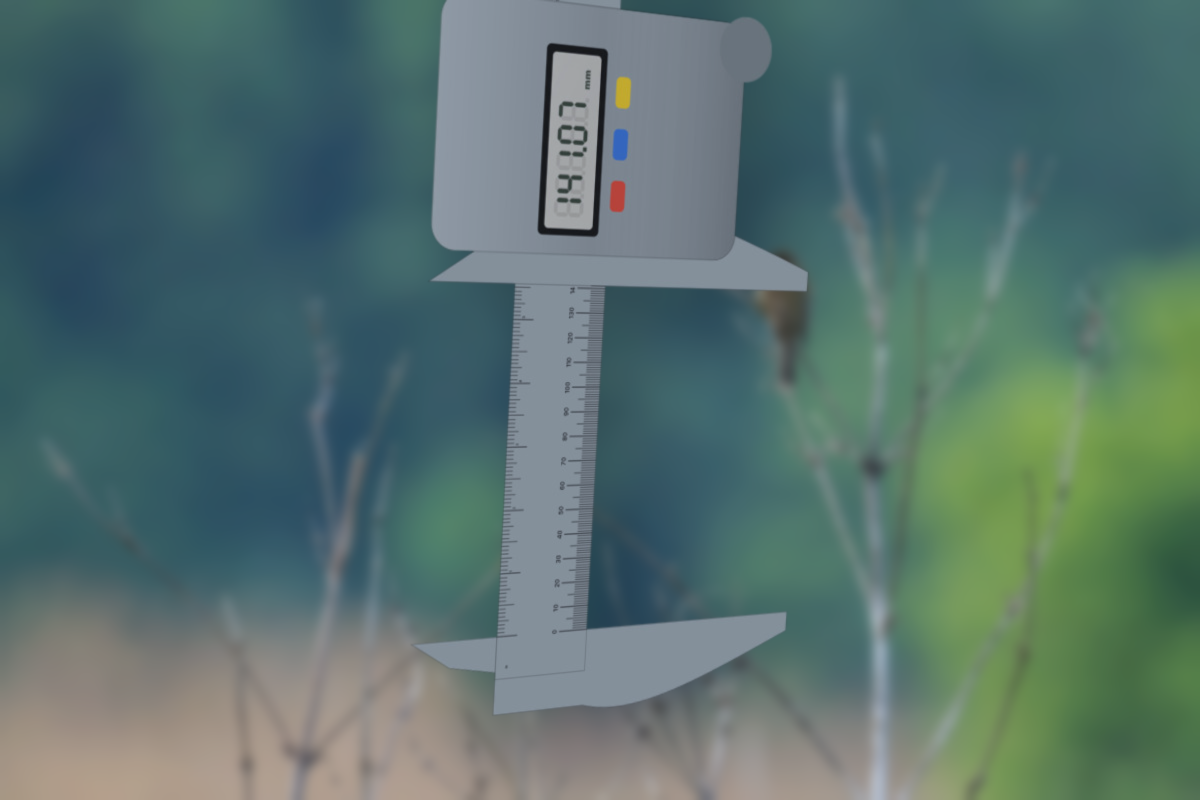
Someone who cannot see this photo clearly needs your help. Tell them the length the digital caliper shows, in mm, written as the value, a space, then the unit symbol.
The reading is 141.07 mm
